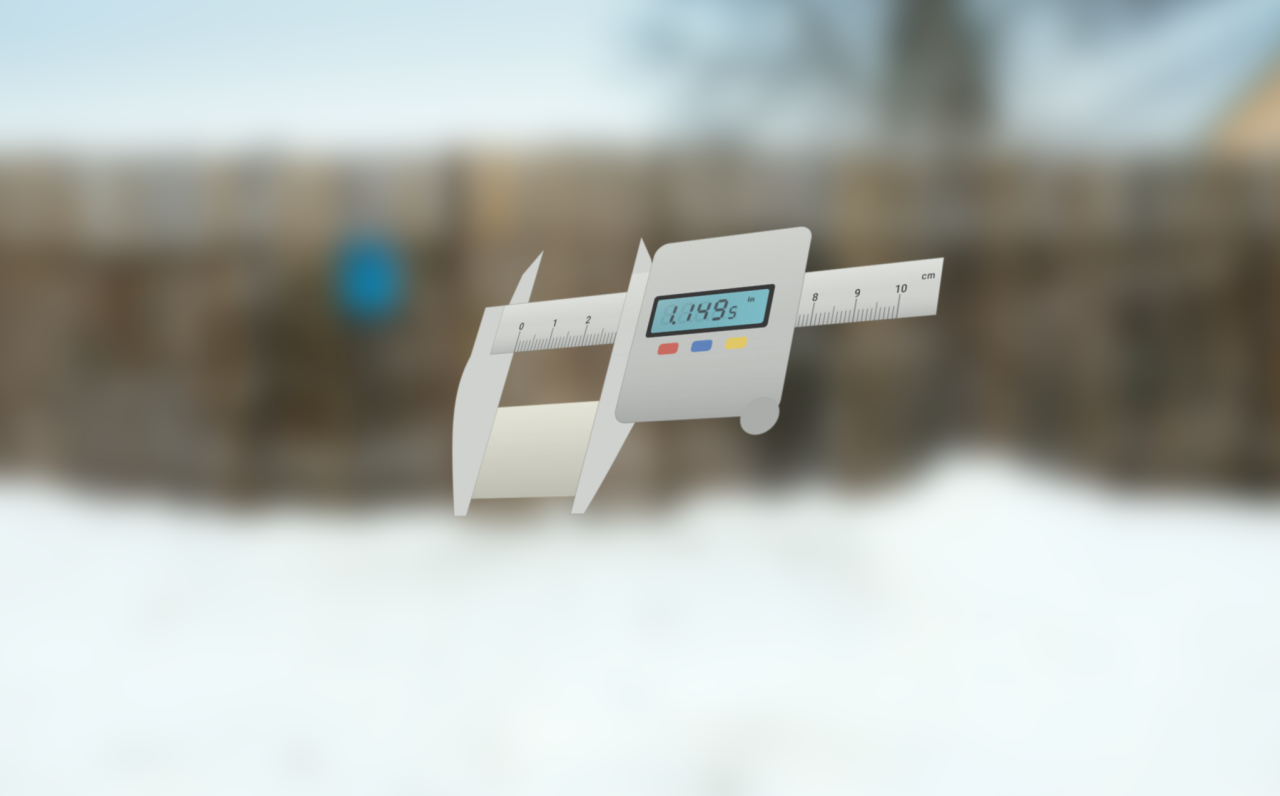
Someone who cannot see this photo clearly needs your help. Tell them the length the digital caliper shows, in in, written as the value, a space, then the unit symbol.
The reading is 1.1495 in
